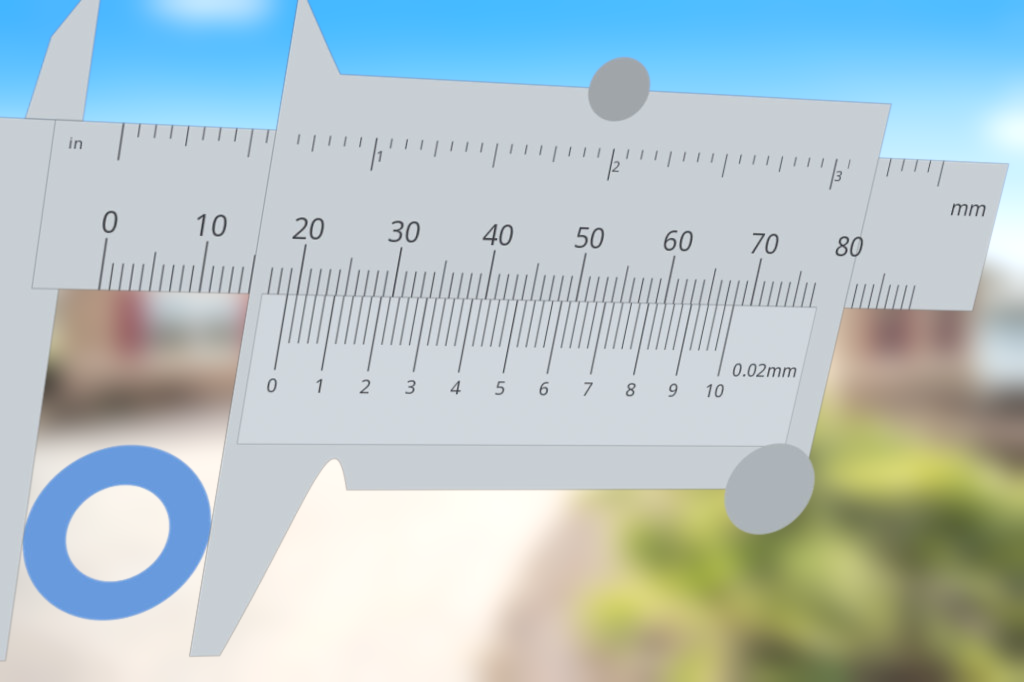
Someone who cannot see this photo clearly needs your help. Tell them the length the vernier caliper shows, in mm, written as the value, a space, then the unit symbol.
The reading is 19.0 mm
